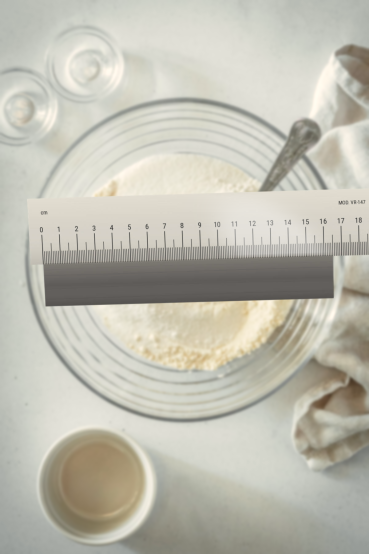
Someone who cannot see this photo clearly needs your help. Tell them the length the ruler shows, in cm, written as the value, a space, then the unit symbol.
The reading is 16.5 cm
